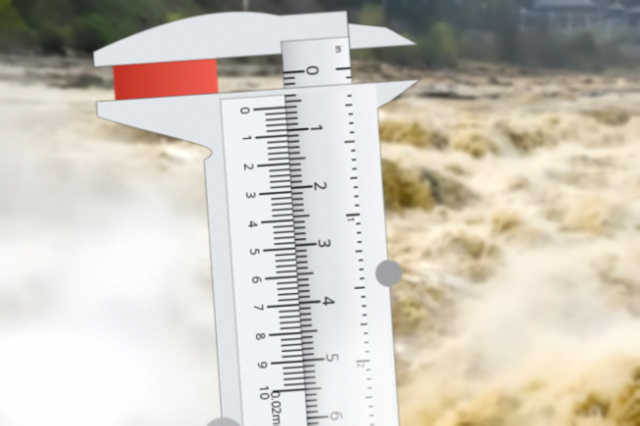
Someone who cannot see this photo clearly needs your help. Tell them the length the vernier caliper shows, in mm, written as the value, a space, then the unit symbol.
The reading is 6.0 mm
